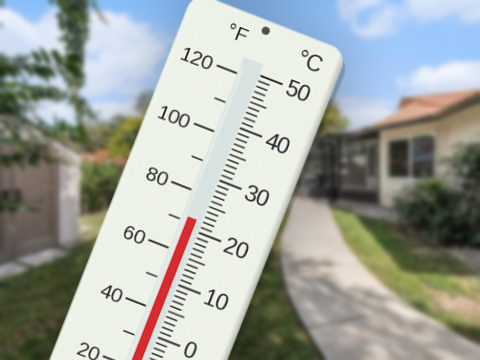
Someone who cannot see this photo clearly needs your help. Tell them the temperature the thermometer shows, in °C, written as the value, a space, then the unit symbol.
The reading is 22 °C
